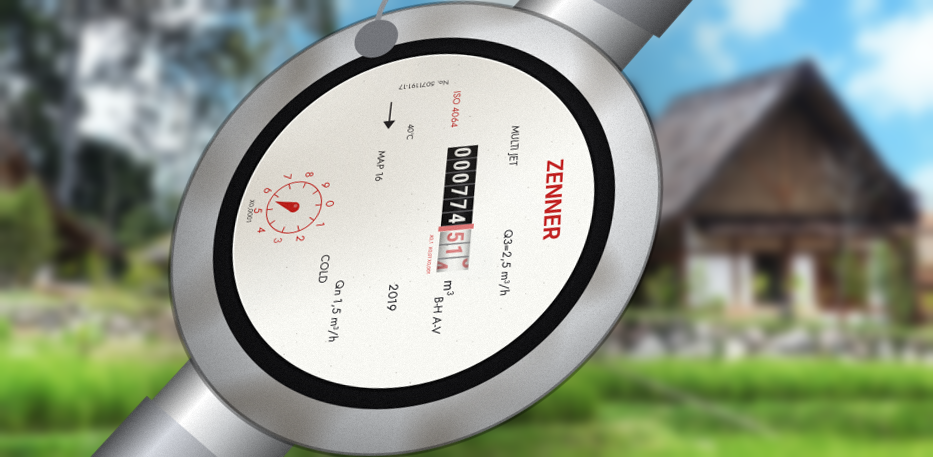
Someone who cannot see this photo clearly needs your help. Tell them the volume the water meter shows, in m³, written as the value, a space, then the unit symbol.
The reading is 774.5135 m³
